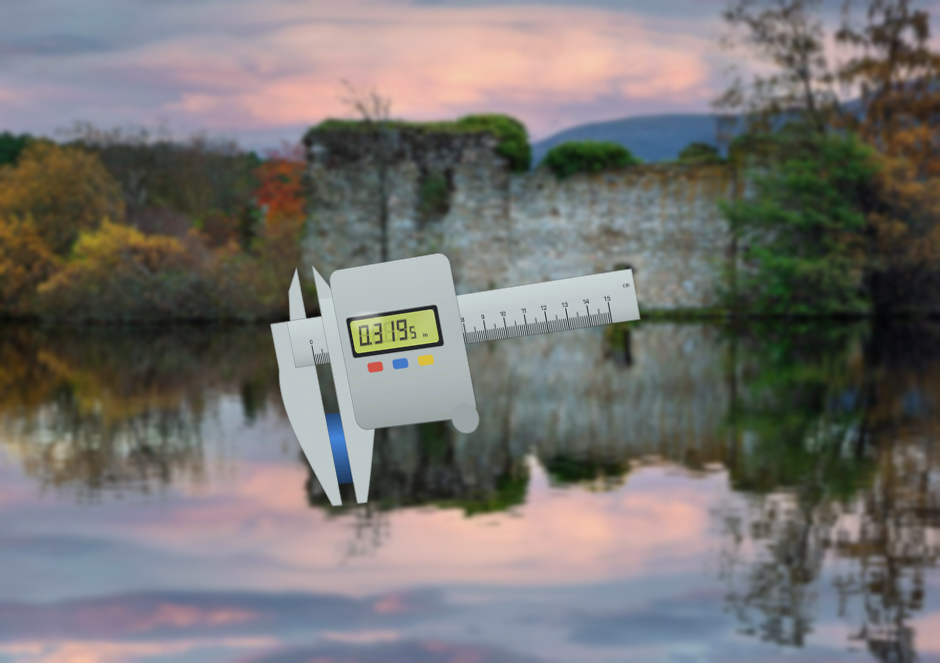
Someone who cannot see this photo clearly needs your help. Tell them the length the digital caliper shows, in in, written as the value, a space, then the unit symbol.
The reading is 0.3195 in
